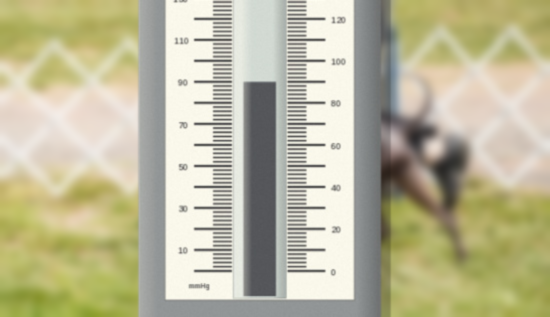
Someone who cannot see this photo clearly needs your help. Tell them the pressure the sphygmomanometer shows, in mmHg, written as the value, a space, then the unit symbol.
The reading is 90 mmHg
